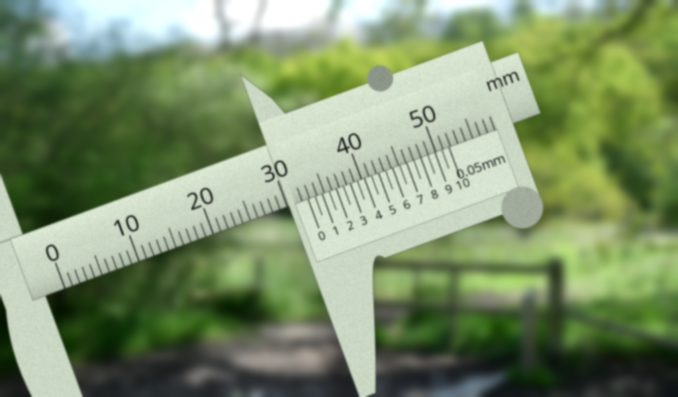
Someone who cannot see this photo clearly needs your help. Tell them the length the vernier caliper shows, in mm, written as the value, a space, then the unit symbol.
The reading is 32.8 mm
